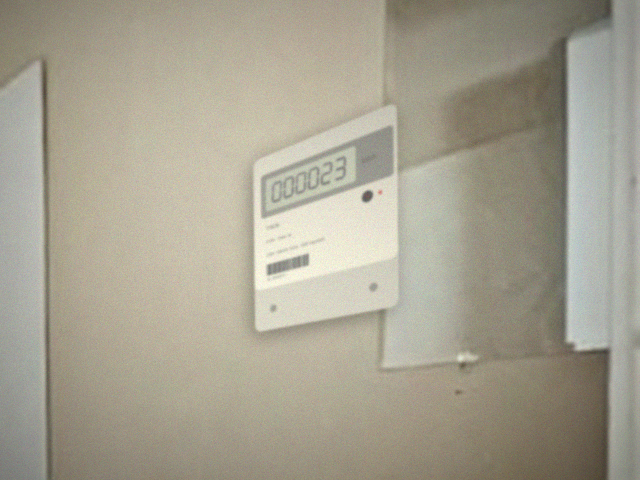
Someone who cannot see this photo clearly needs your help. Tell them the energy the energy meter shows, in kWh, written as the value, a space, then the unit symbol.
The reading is 23 kWh
